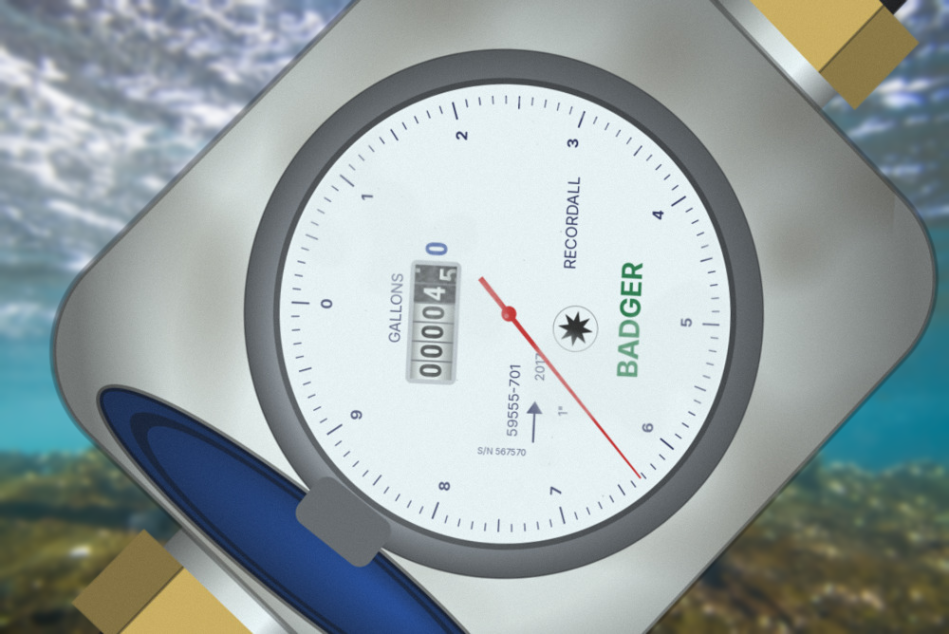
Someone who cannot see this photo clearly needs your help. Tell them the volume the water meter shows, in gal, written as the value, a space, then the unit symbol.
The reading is 446.3 gal
